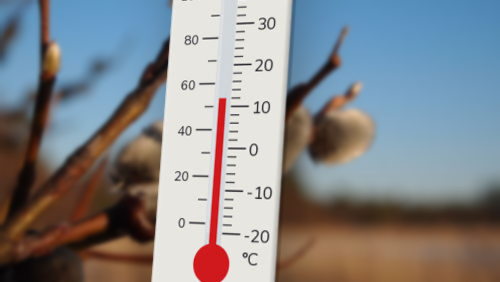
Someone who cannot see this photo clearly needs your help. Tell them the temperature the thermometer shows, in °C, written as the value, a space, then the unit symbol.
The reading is 12 °C
